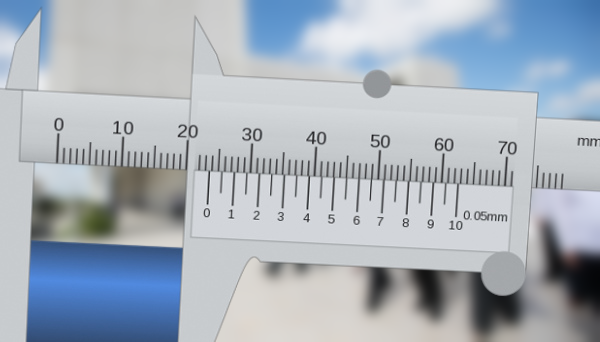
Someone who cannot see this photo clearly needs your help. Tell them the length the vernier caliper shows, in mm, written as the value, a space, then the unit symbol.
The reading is 23.6 mm
